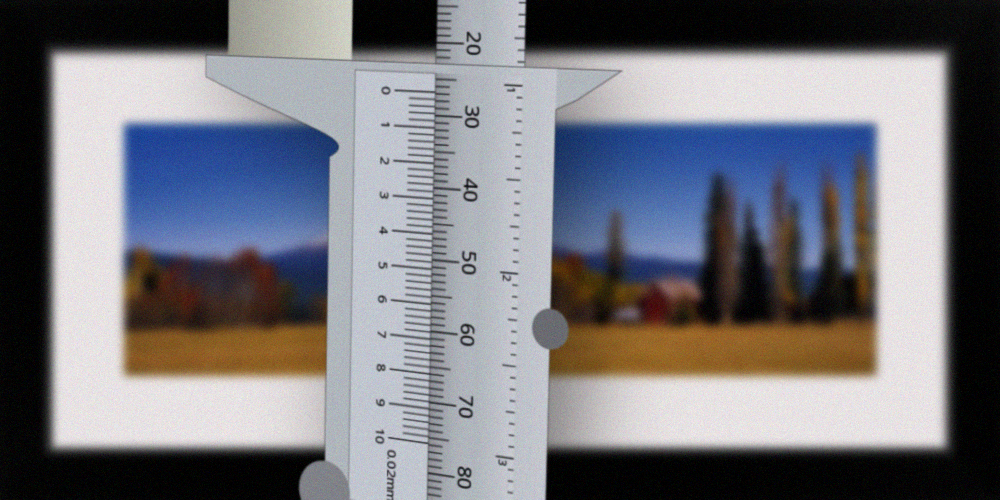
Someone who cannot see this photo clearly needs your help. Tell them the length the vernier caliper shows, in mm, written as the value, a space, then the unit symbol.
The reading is 26.8 mm
